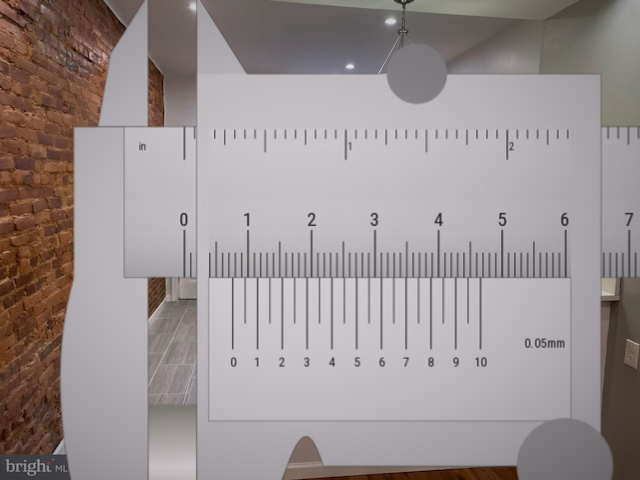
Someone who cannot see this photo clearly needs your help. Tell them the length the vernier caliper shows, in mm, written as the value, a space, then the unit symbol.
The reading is 7.6 mm
